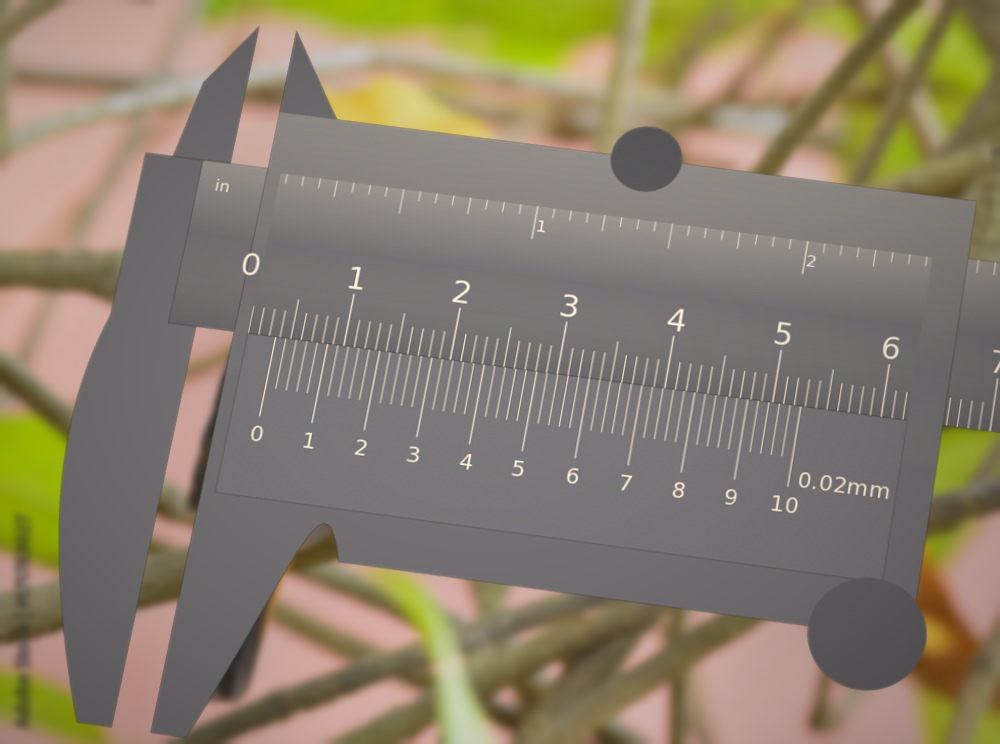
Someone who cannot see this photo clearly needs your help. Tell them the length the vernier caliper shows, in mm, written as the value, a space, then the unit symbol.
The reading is 3.6 mm
